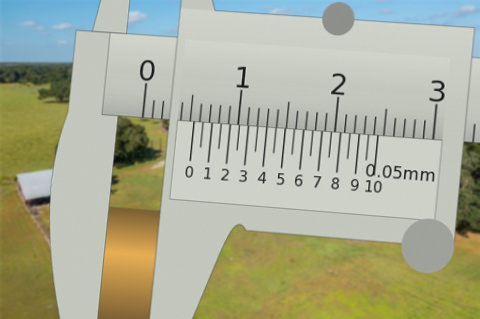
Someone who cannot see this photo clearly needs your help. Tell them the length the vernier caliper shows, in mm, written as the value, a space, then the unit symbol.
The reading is 5.4 mm
